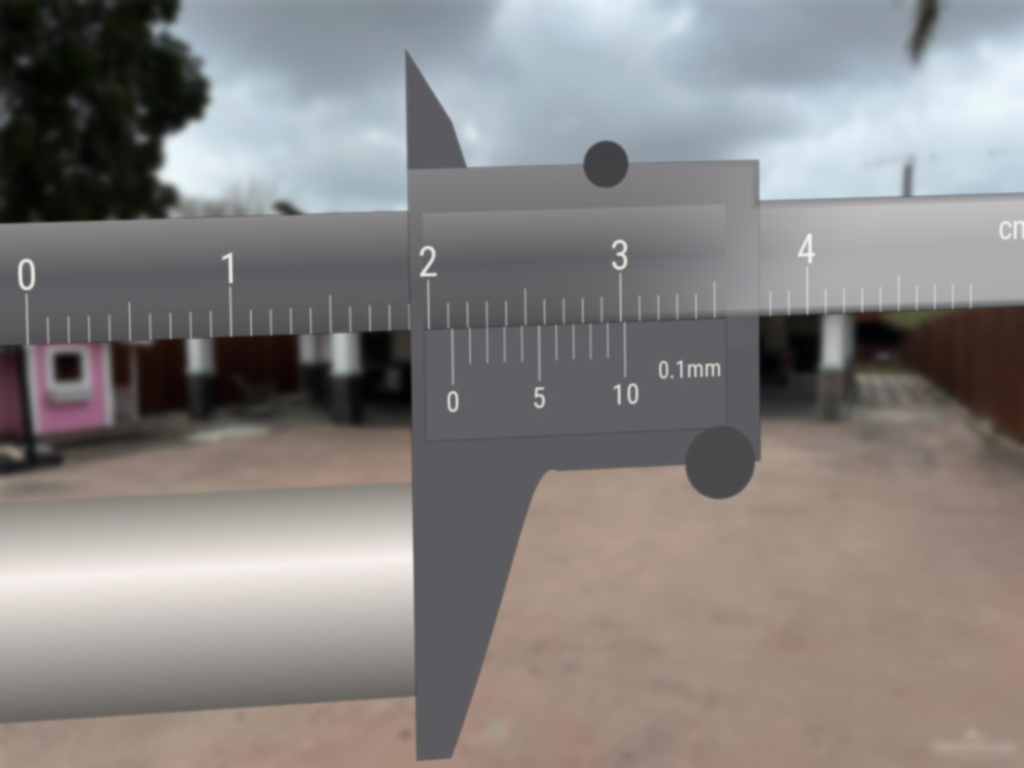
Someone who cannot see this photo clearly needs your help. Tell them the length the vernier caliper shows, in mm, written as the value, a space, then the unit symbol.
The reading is 21.2 mm
